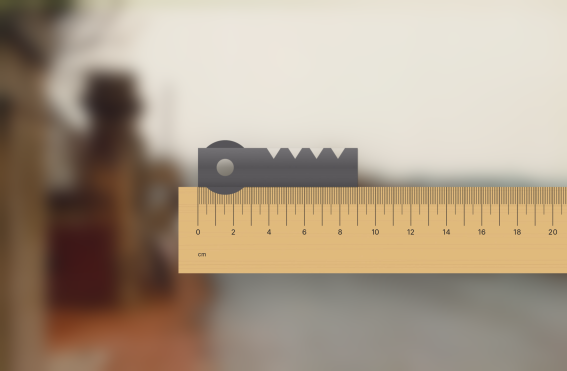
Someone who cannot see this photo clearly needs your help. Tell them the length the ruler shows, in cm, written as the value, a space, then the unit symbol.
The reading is 9 cm
